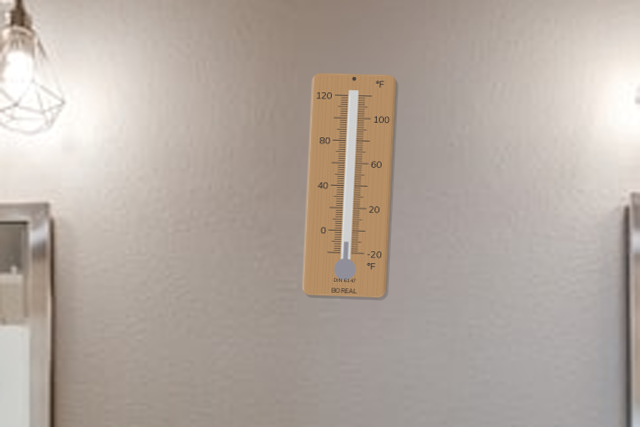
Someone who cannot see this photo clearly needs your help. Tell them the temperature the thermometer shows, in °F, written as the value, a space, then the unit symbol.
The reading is -10 °F
